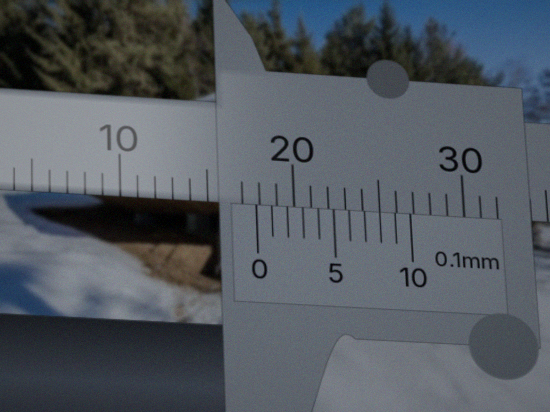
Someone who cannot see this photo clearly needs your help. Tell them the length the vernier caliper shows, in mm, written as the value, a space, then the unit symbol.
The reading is 17.8 mm
